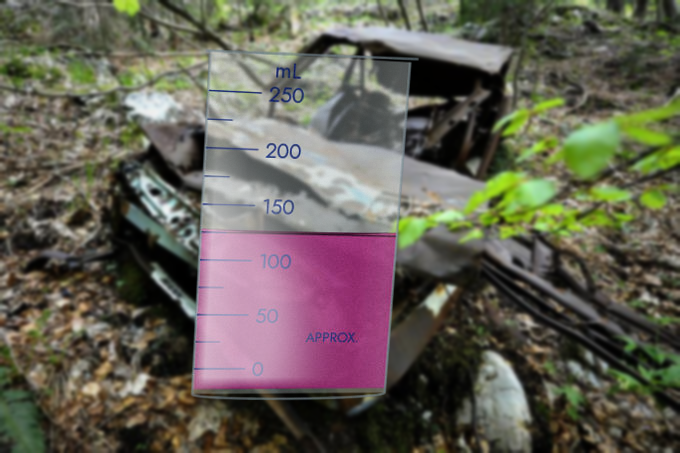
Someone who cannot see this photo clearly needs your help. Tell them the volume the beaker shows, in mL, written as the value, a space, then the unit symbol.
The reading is 125 mL
